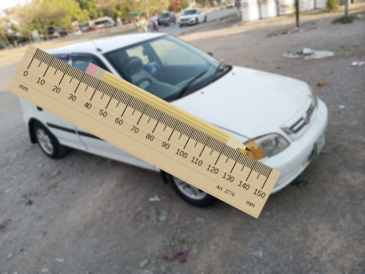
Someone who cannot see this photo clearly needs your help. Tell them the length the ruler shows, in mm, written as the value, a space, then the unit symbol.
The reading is 105 mm
